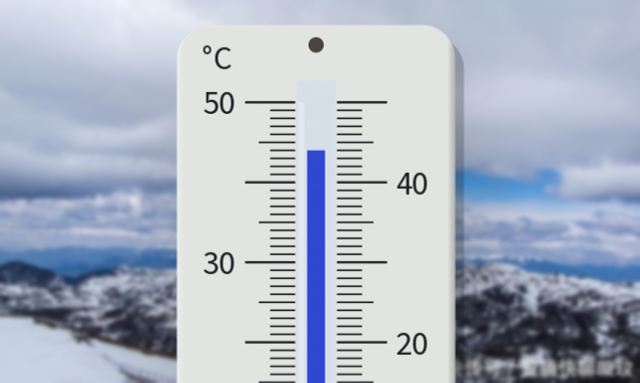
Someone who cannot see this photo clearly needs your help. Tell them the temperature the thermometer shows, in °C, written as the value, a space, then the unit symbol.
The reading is 44 °C
